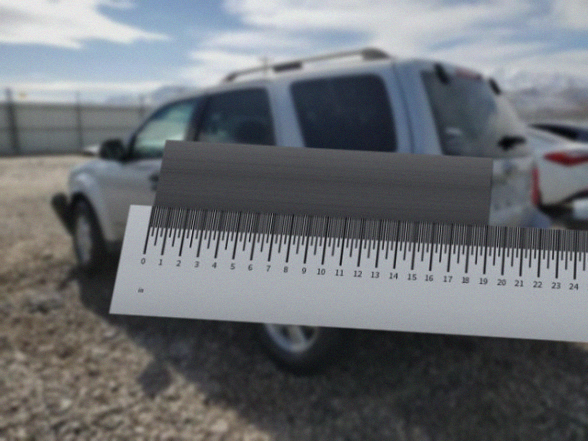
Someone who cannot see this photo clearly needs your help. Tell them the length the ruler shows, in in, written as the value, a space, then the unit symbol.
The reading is 19 in
